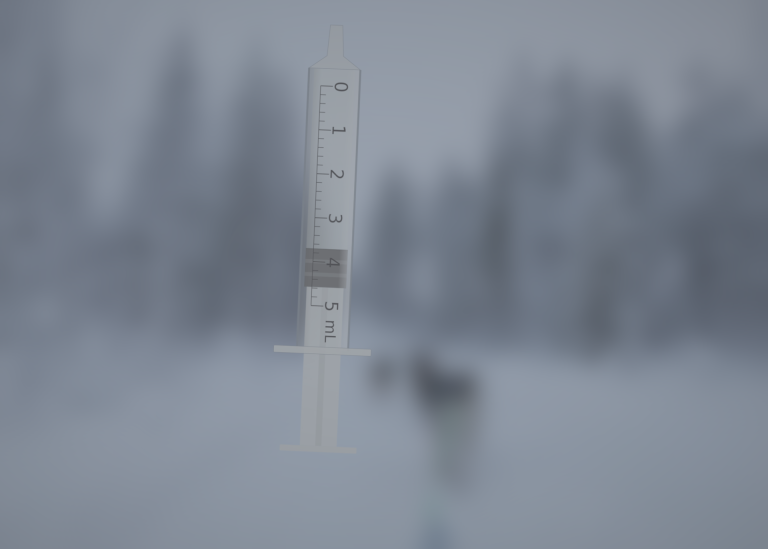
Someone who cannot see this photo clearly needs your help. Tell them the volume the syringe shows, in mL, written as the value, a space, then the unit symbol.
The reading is 3.7 mL
